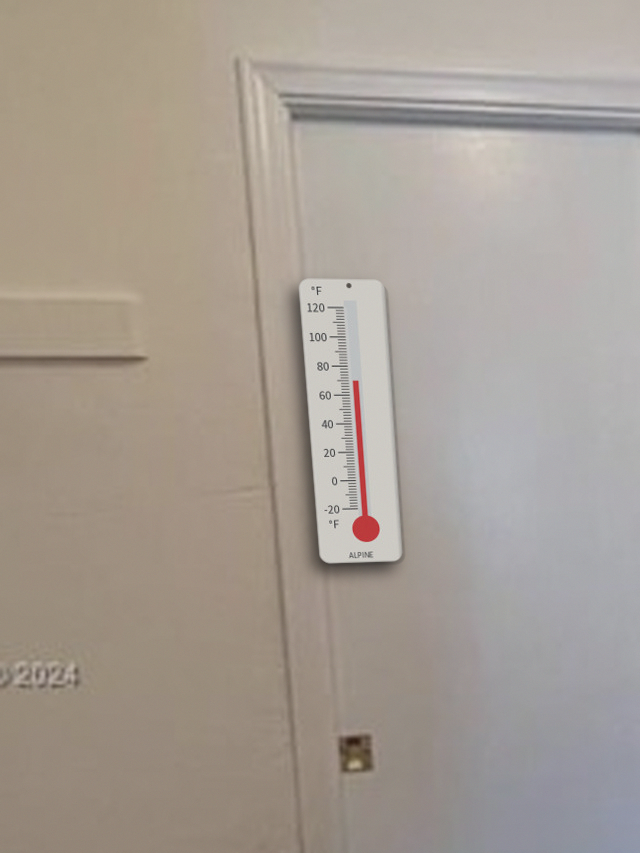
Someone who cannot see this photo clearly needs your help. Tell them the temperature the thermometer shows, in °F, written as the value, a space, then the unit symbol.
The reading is 70 °F
